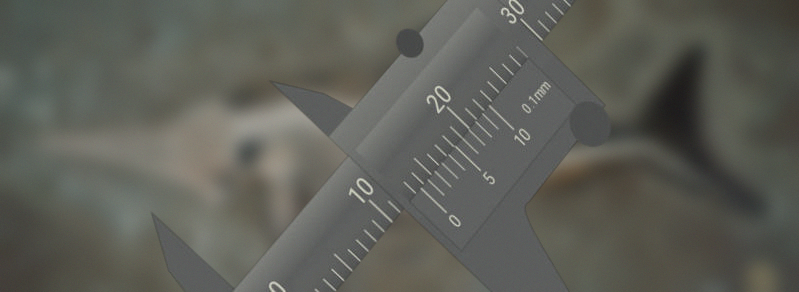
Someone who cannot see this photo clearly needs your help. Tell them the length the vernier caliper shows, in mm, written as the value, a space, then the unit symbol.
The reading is 13.6 mm
